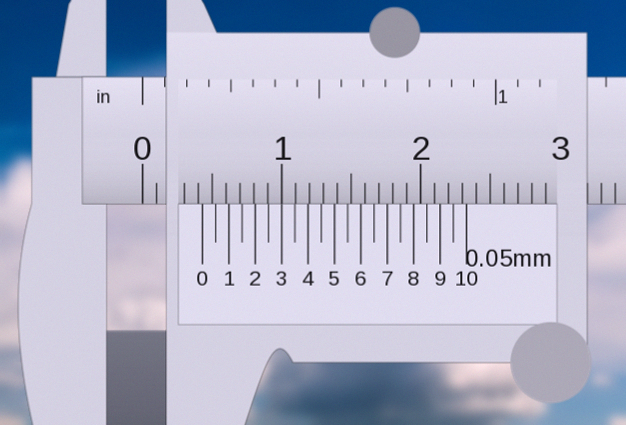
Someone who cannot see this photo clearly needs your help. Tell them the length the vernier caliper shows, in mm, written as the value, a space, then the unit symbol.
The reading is 4.3 mm
